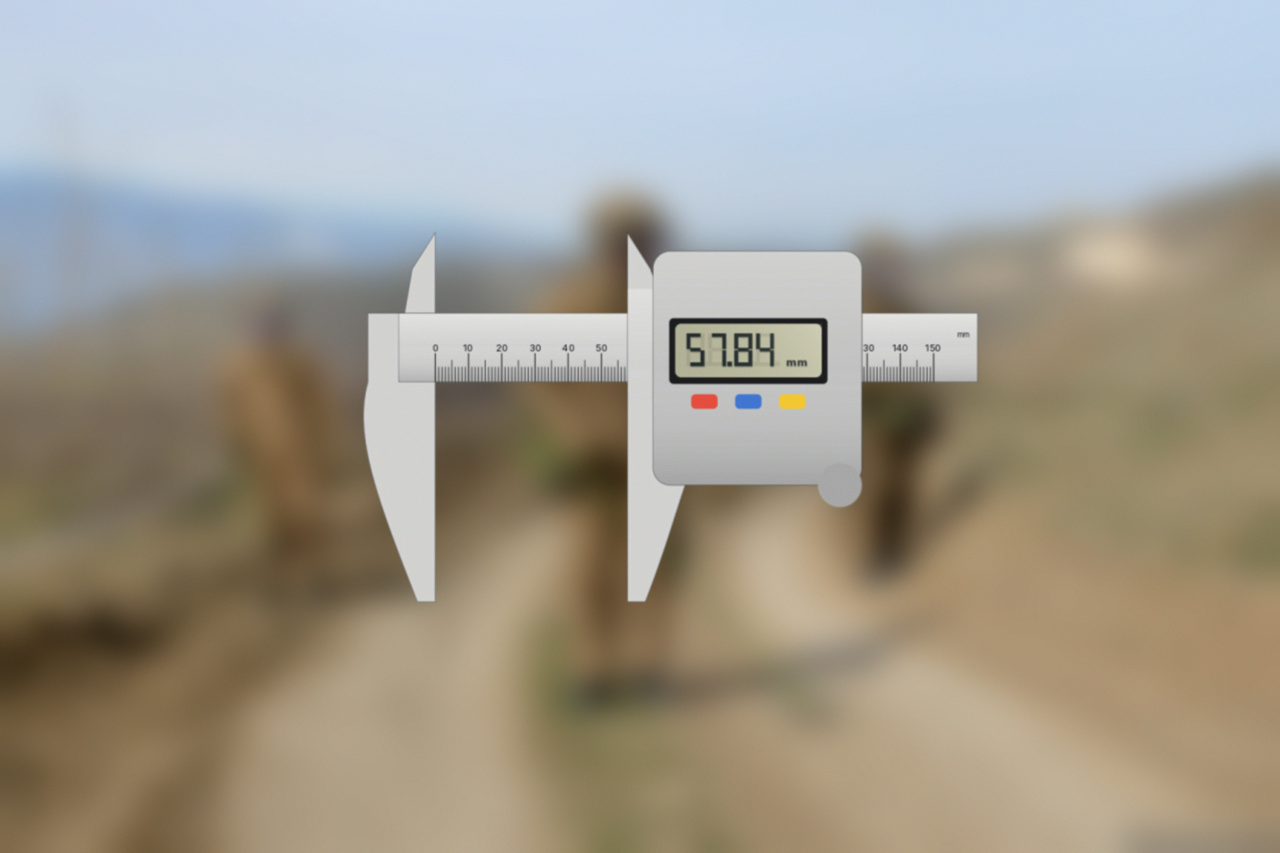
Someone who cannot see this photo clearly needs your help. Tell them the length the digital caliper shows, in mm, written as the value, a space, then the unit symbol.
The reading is 57.84 mm
